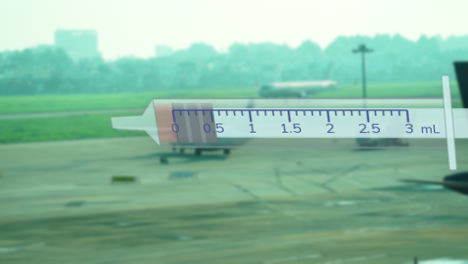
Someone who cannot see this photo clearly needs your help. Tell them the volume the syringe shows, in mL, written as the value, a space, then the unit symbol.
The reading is 0 mL
